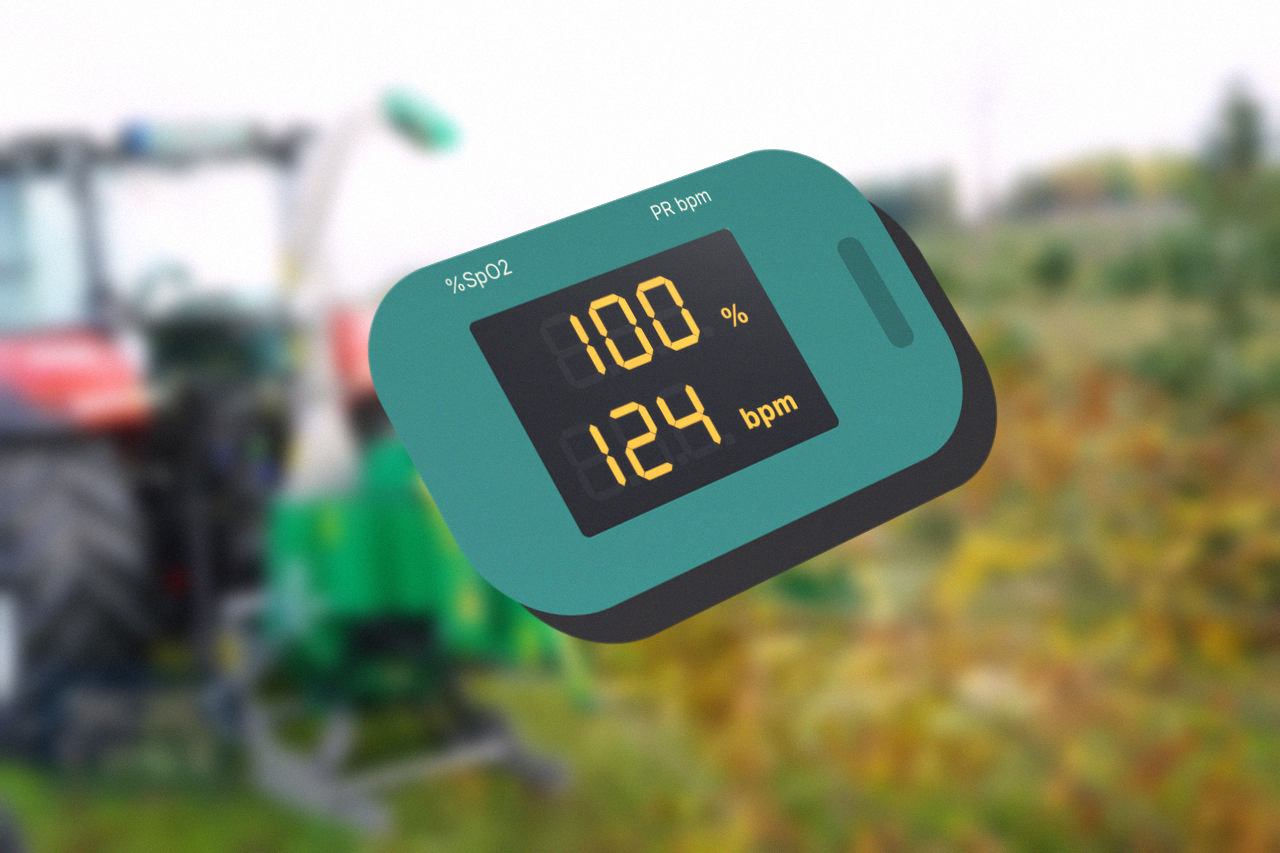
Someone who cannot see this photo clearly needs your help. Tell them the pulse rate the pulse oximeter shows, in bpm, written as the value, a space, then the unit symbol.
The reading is 124 bpm
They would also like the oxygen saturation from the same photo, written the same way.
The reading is 100 %
